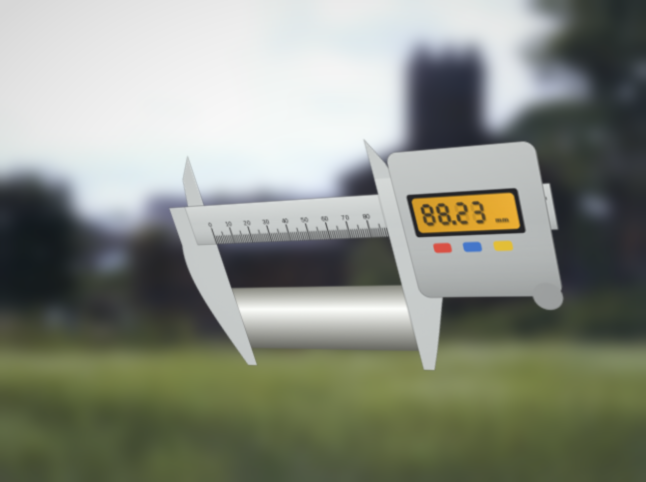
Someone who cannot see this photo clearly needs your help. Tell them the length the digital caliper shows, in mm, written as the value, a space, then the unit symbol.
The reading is 88.23 mm
